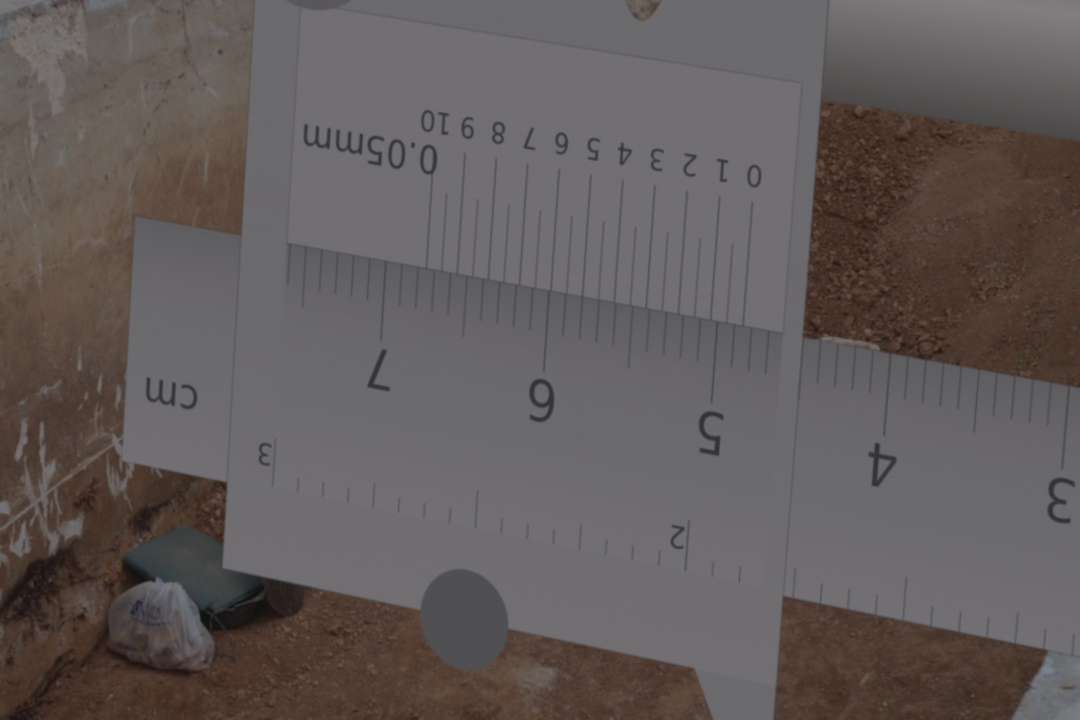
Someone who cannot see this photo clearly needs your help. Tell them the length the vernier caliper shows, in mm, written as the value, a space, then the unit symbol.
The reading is 48.5 mm
